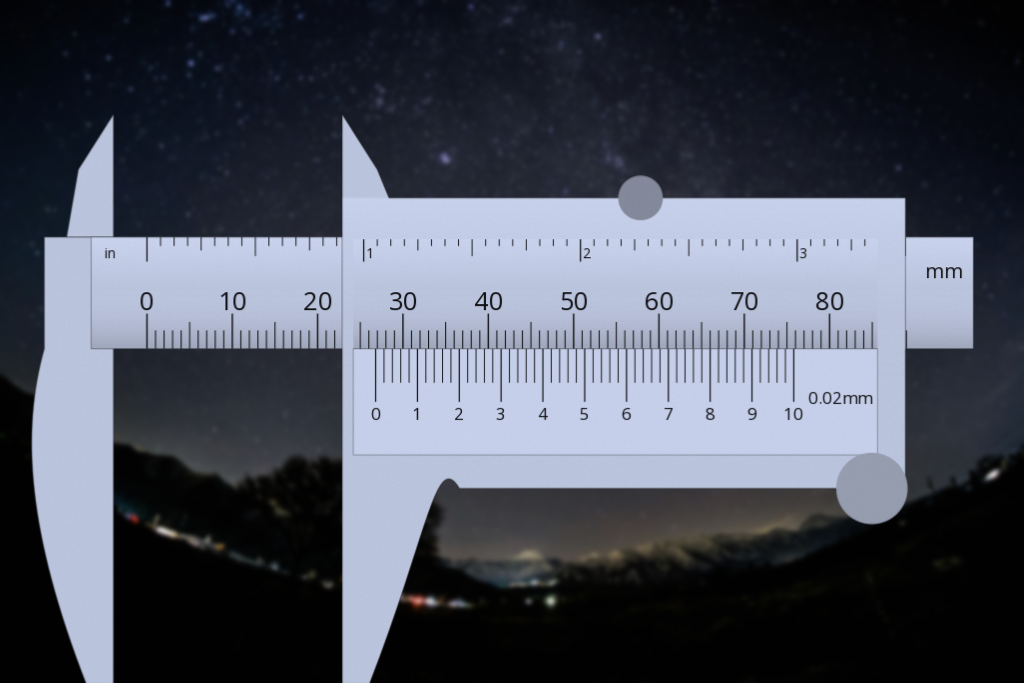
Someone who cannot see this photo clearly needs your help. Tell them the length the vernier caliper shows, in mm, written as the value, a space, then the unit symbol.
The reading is 26.8 mm
